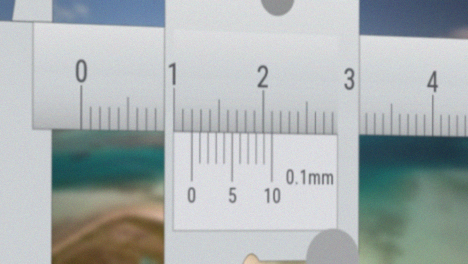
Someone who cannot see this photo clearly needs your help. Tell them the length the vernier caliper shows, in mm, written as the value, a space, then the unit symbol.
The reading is 12.0 mm
